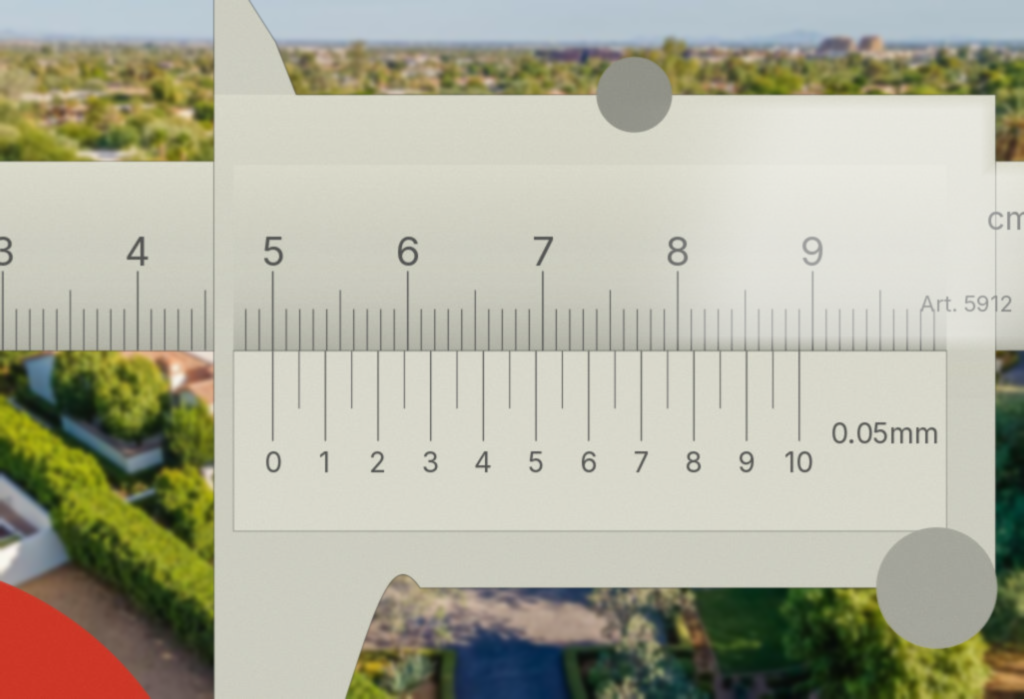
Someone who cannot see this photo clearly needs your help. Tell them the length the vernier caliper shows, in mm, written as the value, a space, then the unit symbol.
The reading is 50.0 mm
